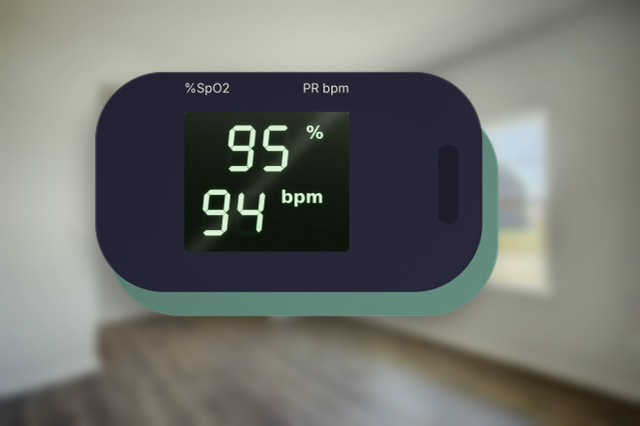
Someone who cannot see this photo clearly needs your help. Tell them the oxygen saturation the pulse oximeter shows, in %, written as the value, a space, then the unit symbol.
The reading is 95 %
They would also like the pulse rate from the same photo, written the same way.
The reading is 94 bpm
